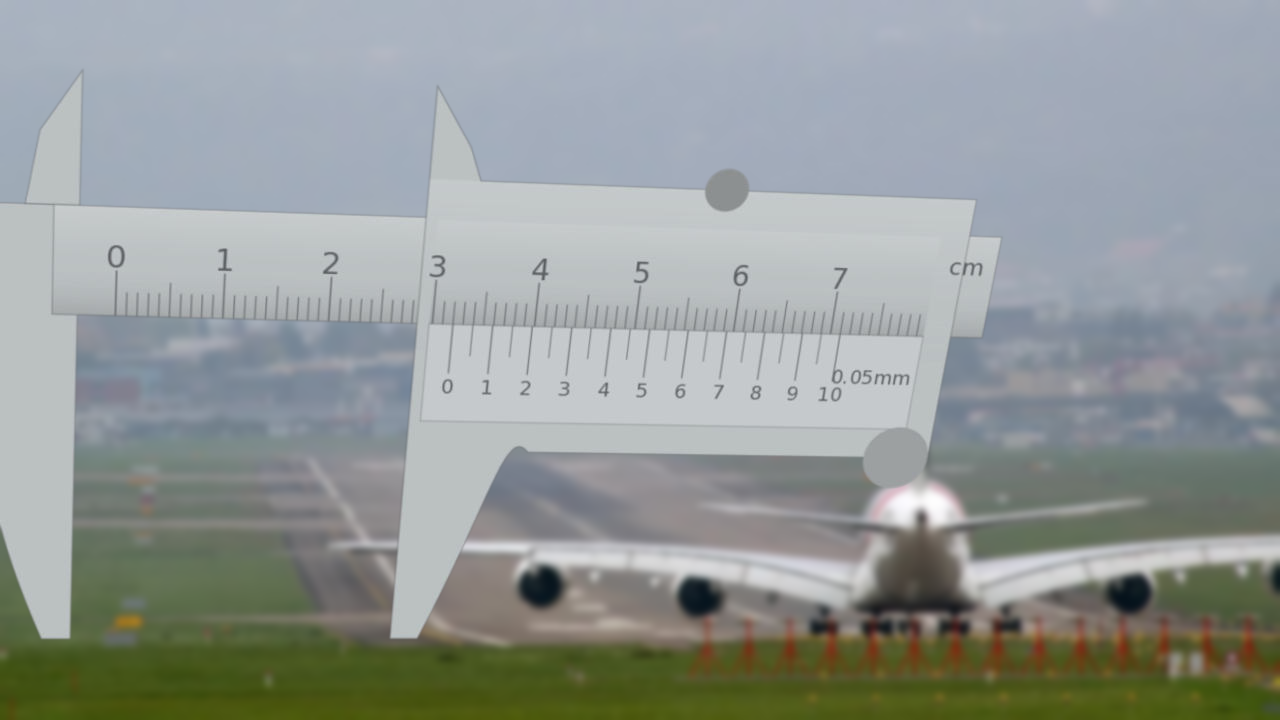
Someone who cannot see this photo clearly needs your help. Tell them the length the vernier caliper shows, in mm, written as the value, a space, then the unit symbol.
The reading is 32.0 mm
